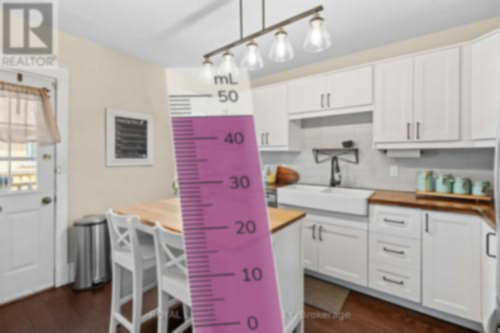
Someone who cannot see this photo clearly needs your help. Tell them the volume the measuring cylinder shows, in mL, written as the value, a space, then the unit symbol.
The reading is 45 mL
